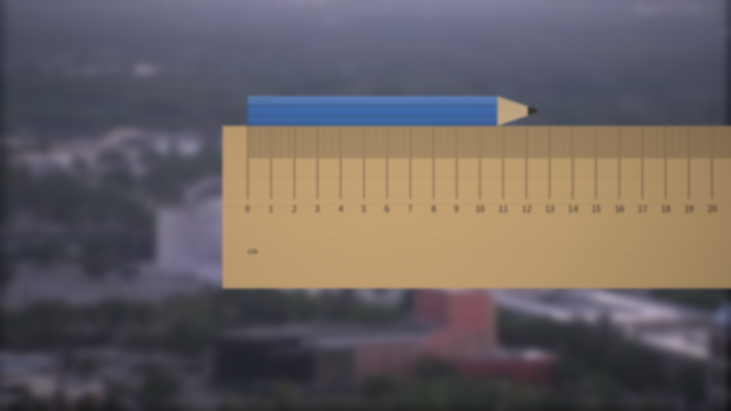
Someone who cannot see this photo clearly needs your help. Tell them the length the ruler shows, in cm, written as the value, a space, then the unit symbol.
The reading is 12.5 cm
